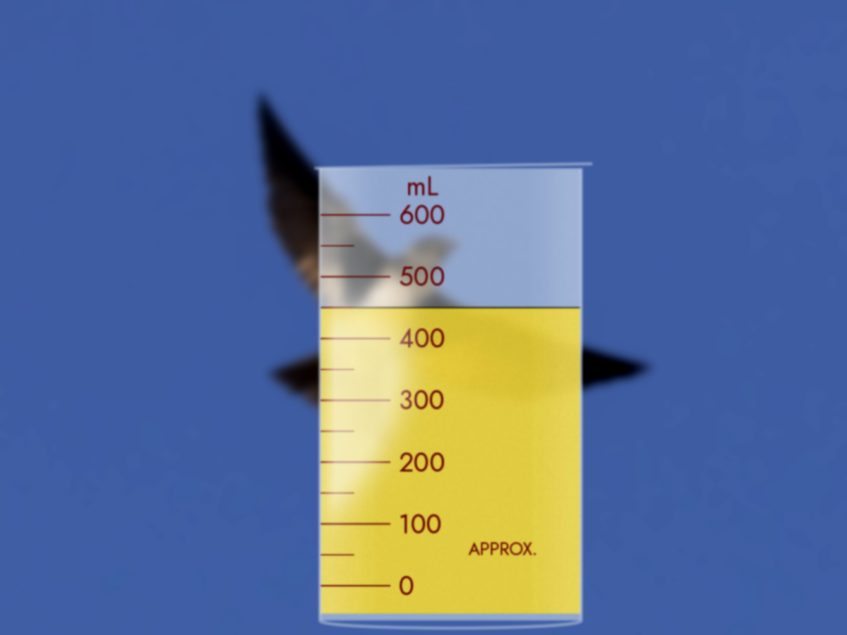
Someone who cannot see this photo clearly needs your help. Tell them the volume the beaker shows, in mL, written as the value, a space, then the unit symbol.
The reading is 450 mL
